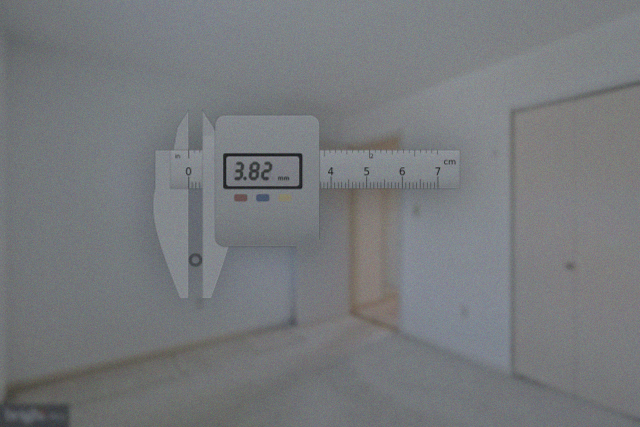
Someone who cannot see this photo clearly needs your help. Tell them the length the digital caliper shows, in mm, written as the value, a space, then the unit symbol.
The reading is 3.82 mm
